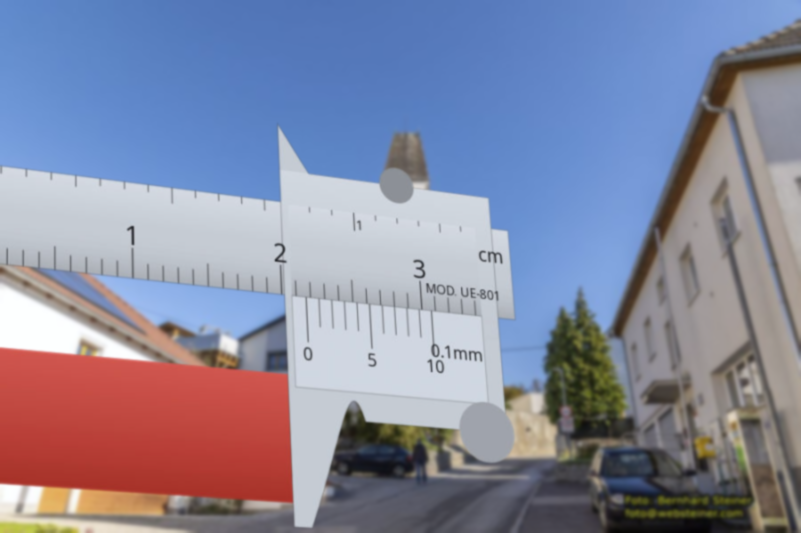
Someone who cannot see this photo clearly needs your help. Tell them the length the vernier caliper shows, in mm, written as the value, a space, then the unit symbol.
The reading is 21.7 mm
